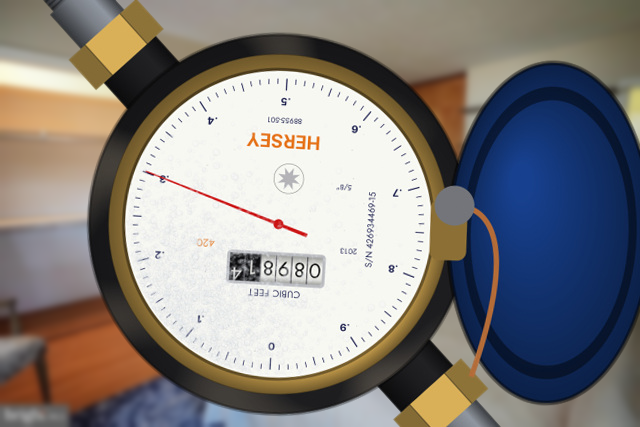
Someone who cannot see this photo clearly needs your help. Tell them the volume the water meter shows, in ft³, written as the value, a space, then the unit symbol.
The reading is 89814.30 ft³
